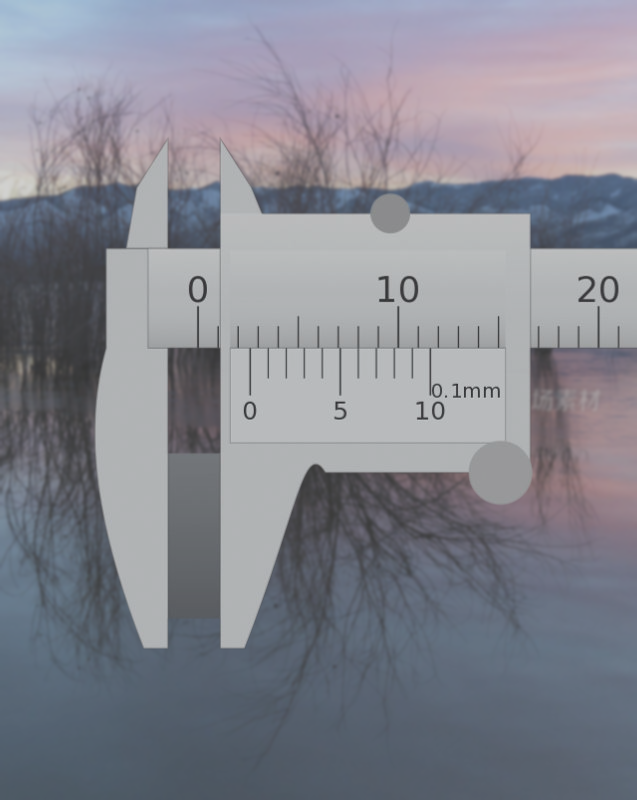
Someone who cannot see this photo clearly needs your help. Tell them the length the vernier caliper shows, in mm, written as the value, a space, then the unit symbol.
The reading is 2.6 mm
